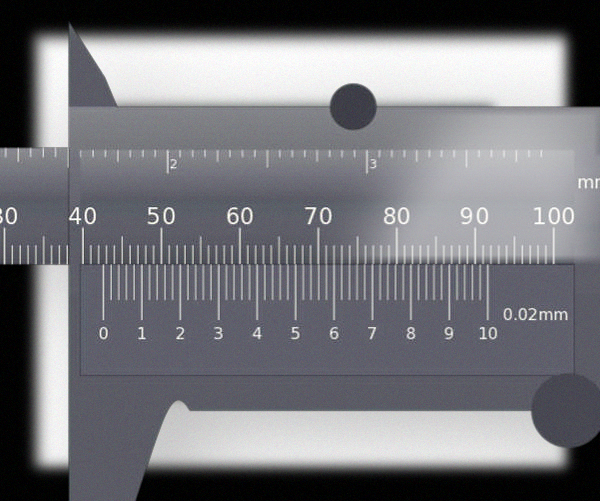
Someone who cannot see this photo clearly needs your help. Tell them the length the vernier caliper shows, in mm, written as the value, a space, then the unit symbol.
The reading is 42.6 mm
